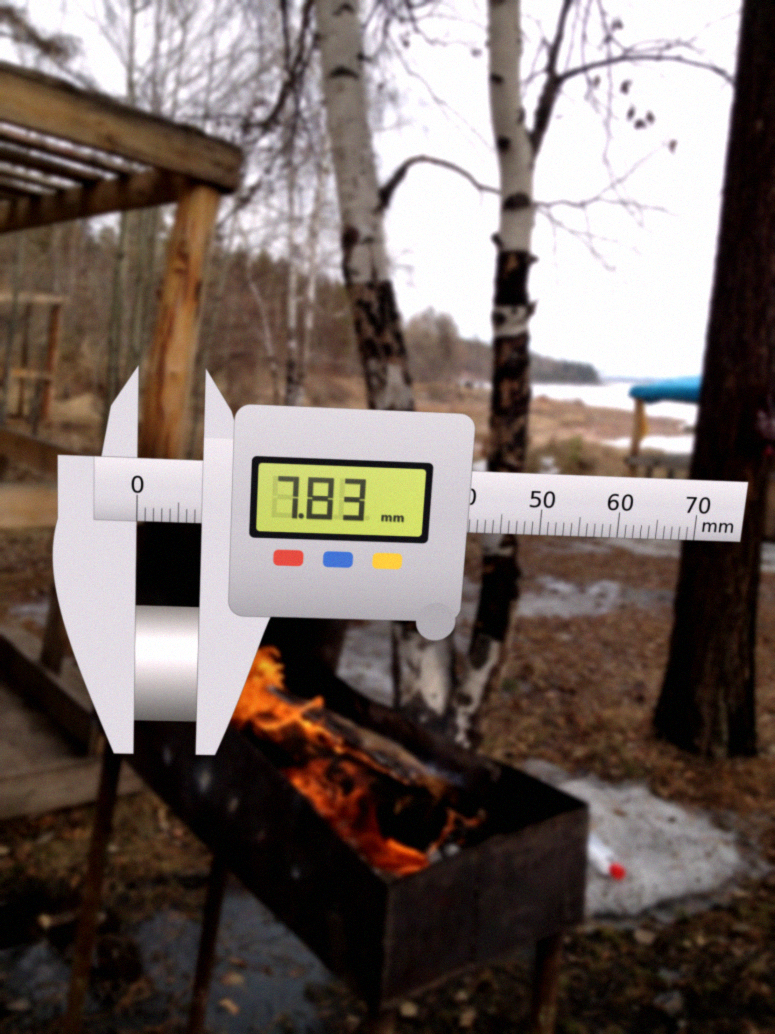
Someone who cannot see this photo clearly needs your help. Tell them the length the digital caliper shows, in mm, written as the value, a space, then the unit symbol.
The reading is 7.83 mm
